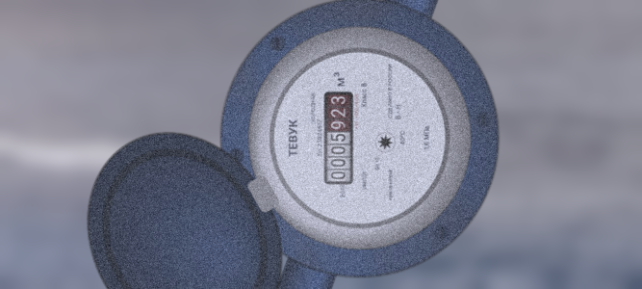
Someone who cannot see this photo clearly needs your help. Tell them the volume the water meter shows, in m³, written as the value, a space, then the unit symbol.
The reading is 5.923 m³
